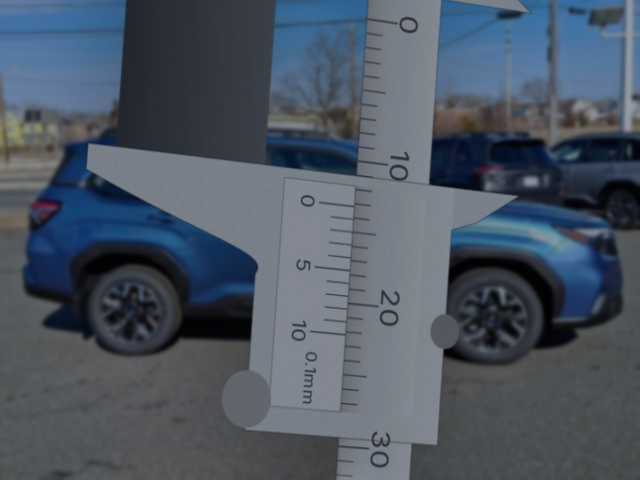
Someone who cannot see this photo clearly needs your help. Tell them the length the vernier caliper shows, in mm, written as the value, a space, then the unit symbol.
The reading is 13.2 mm
